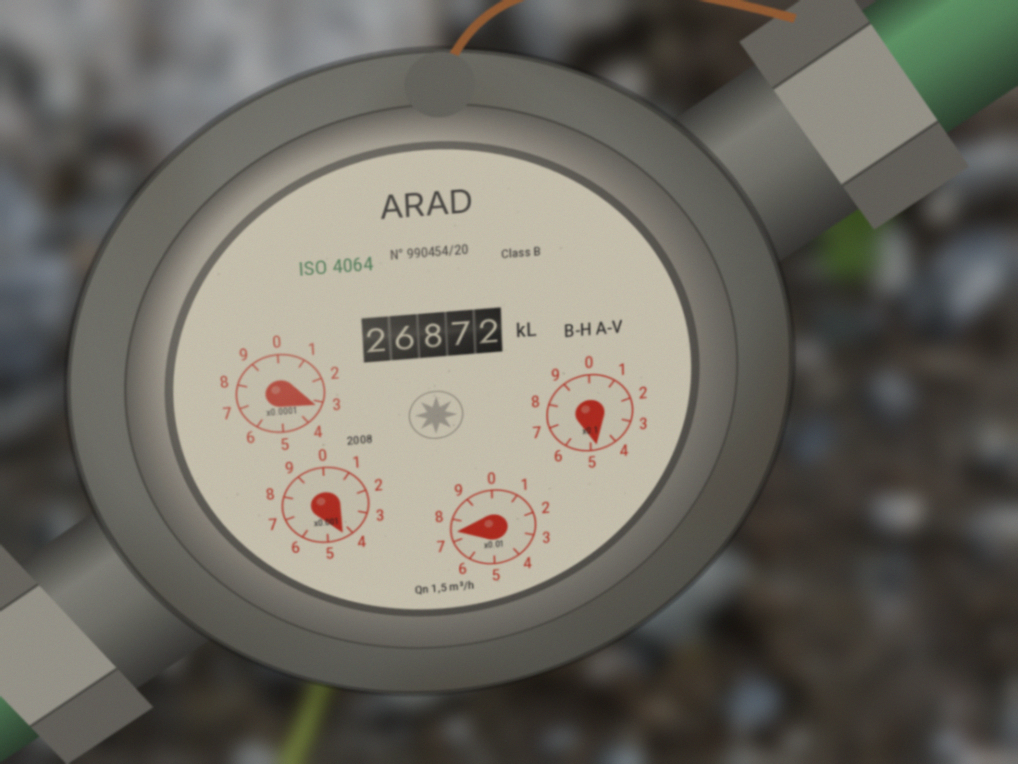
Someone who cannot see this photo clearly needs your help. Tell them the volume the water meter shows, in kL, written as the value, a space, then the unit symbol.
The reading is 26872.4743 kL
